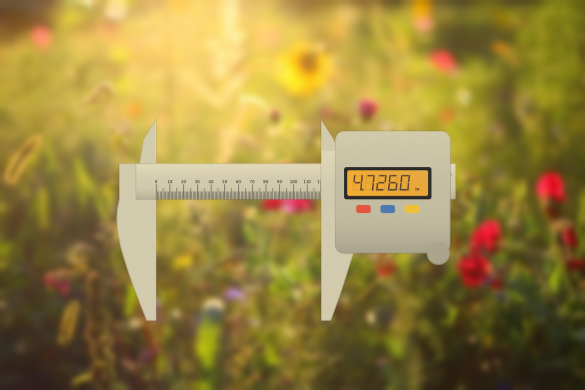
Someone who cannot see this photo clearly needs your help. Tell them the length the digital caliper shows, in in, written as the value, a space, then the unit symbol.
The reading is 4.7260 in
